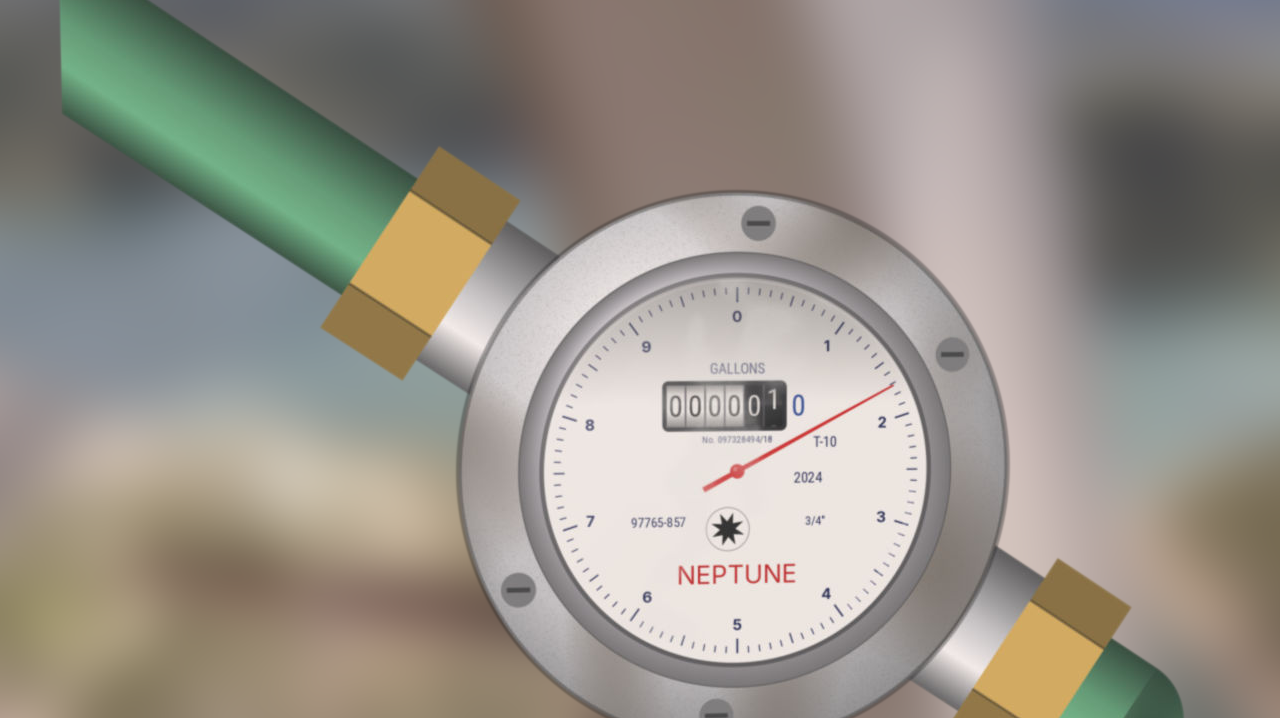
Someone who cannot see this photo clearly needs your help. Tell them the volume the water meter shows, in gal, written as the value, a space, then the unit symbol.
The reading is 11.7 gal
